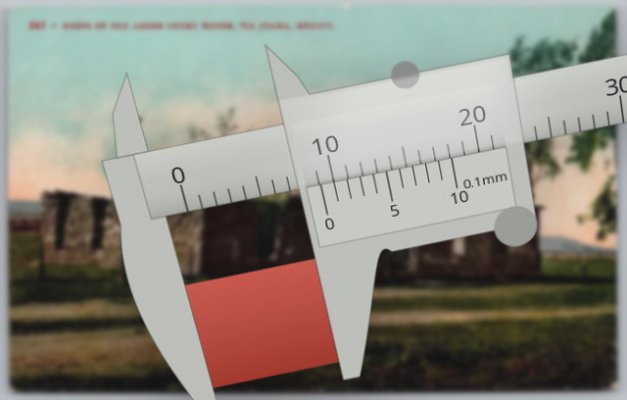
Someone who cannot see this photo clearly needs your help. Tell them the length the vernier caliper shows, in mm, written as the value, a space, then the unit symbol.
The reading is 9.1 mm
